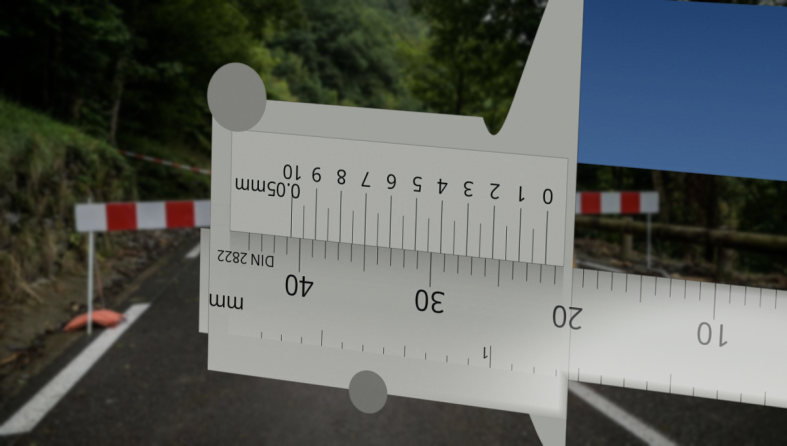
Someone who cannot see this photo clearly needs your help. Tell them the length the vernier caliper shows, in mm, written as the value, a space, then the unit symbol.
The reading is 21.7 mm
